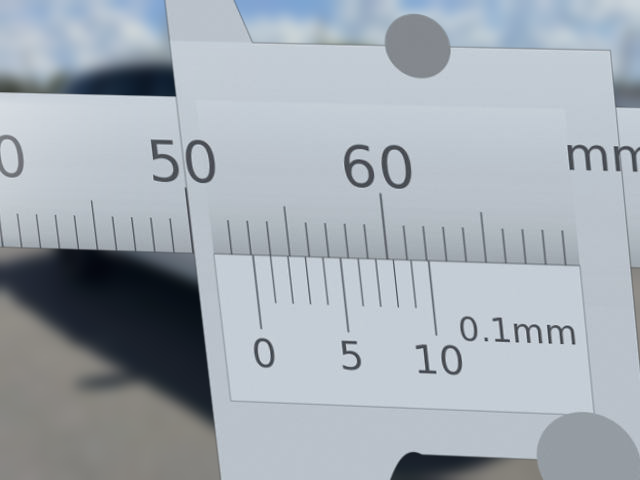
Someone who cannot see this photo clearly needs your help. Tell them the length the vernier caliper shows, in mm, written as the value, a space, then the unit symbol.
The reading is 53.1 mm
